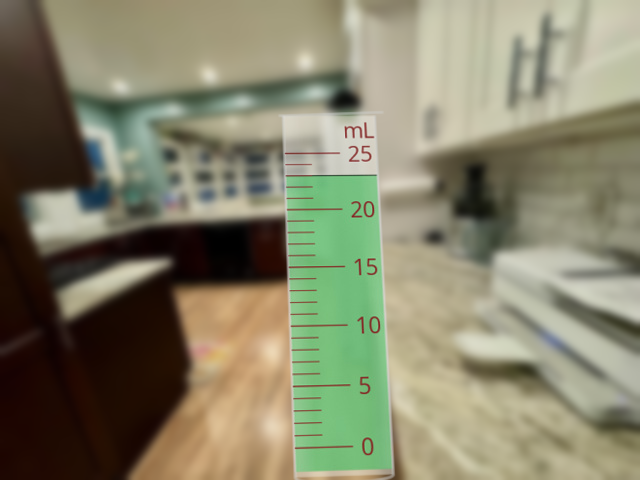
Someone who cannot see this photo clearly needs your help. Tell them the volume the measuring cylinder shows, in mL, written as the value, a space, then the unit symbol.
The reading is 23 mL
